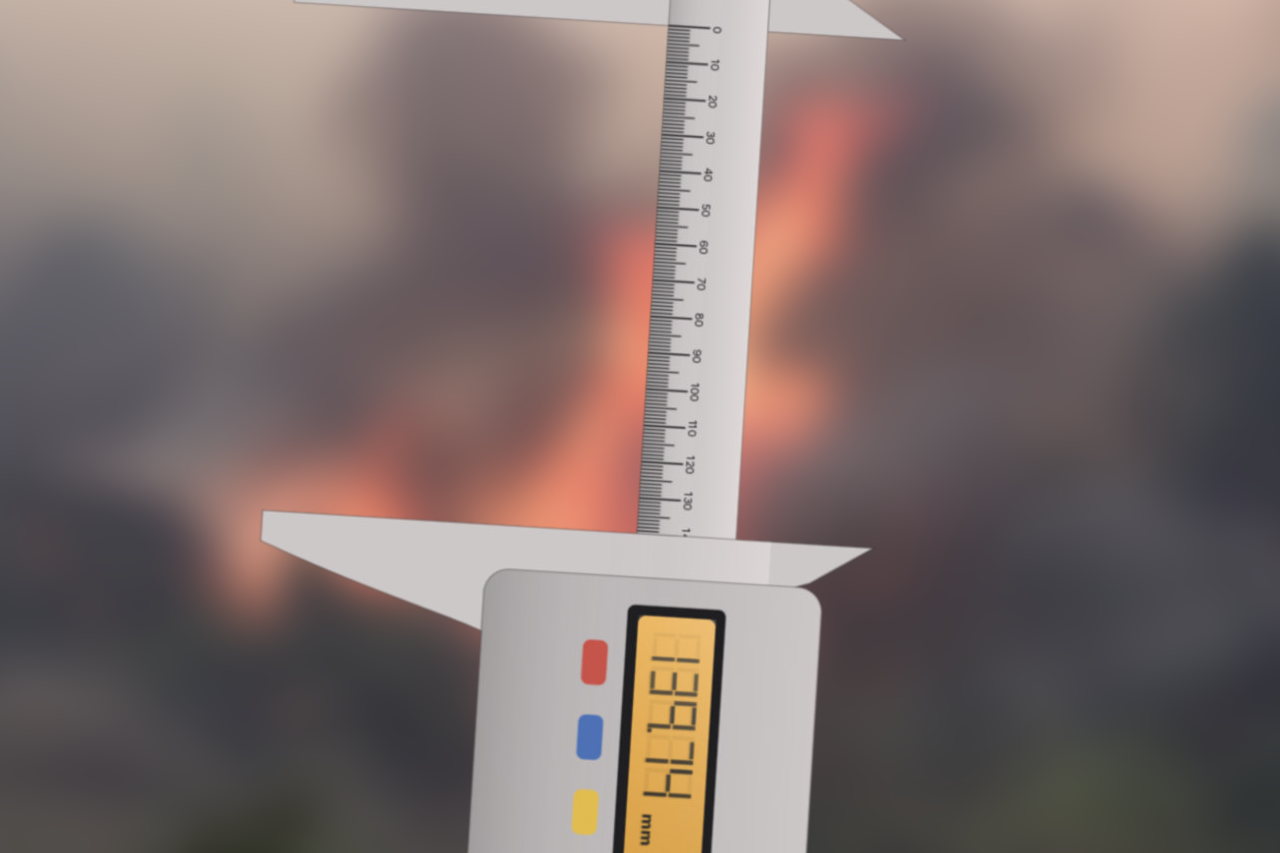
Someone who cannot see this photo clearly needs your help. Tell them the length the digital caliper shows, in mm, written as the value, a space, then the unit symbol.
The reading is 139.74 mm
